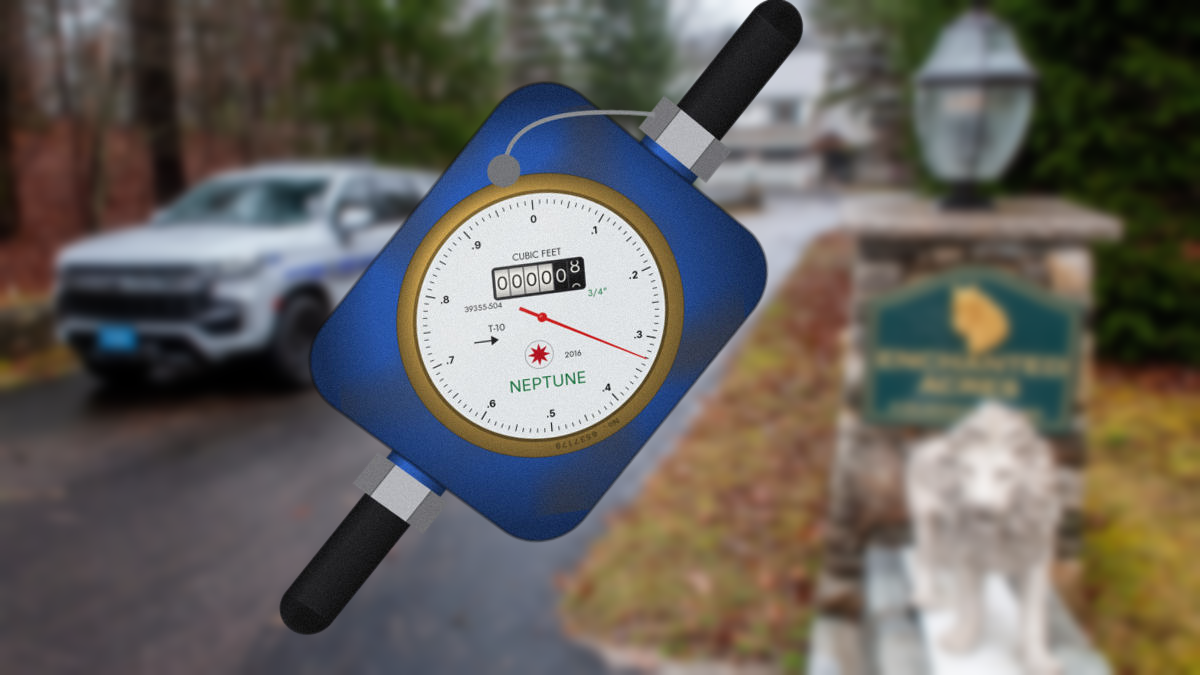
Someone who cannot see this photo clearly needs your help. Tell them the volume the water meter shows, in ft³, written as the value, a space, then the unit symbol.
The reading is 8.33 ft³
